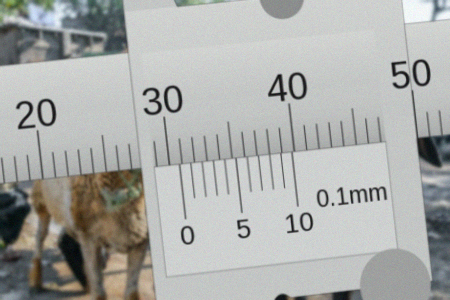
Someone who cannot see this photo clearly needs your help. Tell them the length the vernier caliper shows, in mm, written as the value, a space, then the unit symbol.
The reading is 30.8 mm
